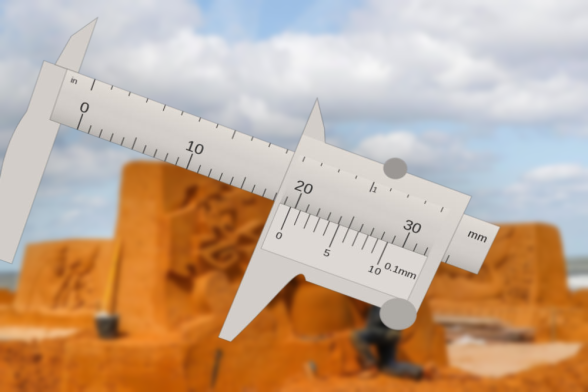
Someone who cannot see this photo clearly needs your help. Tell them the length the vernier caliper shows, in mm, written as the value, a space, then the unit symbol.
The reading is 19.6 mm
